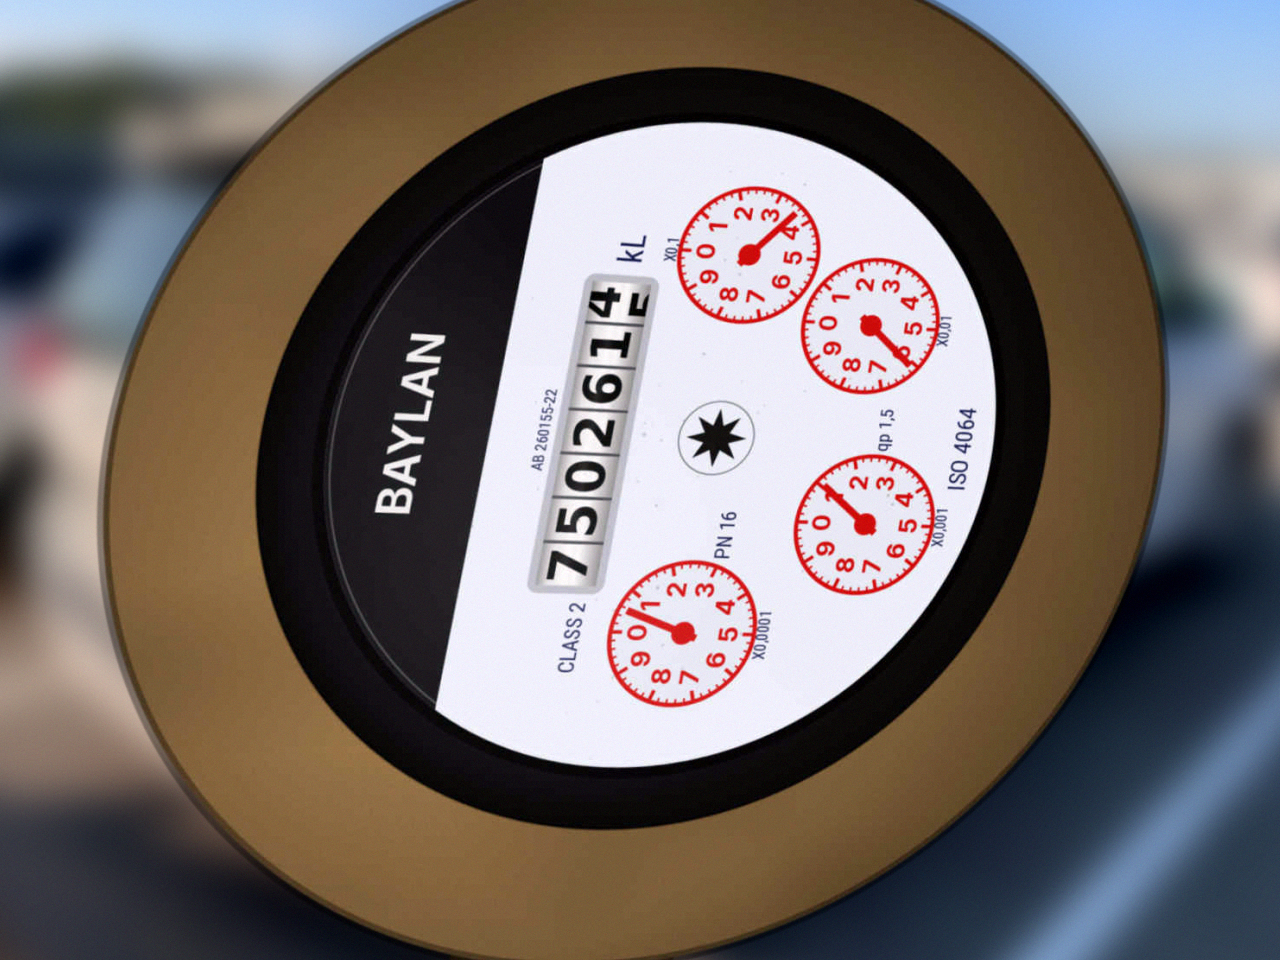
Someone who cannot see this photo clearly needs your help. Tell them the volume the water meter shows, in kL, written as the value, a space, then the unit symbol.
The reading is 7502614.3610 kL
